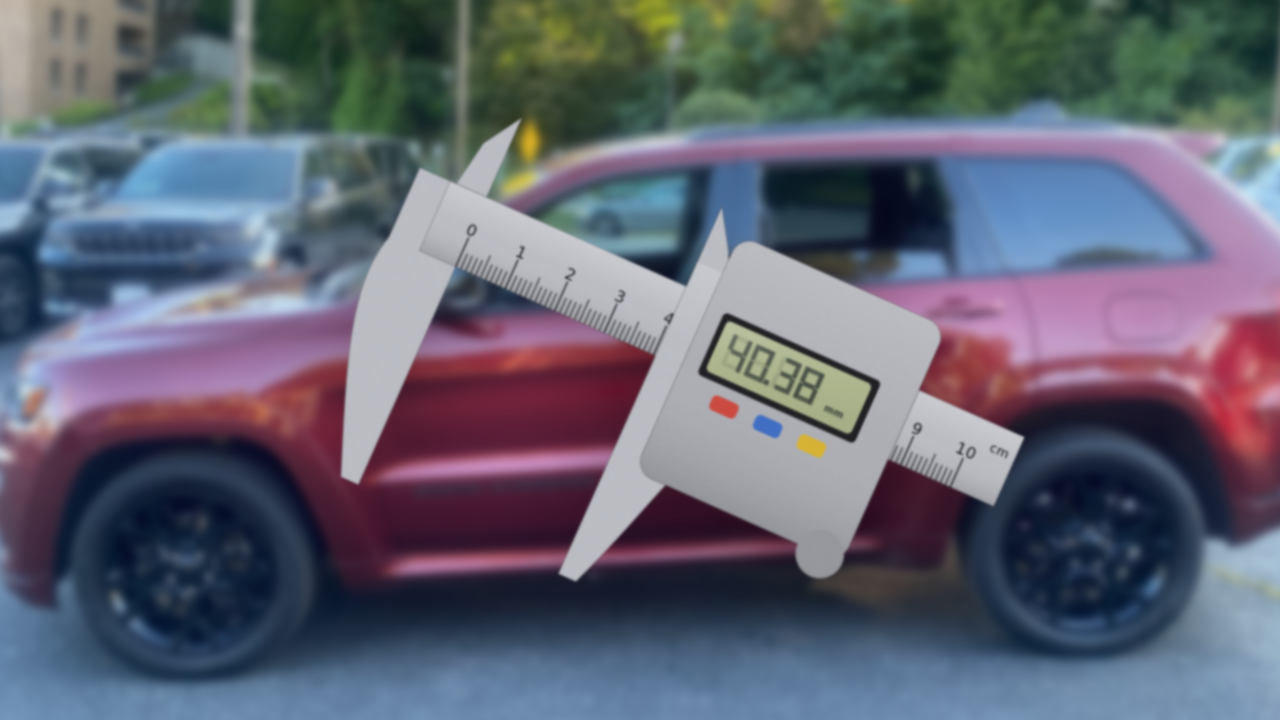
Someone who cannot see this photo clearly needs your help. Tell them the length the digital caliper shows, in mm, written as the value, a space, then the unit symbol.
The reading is 40.38 mm
